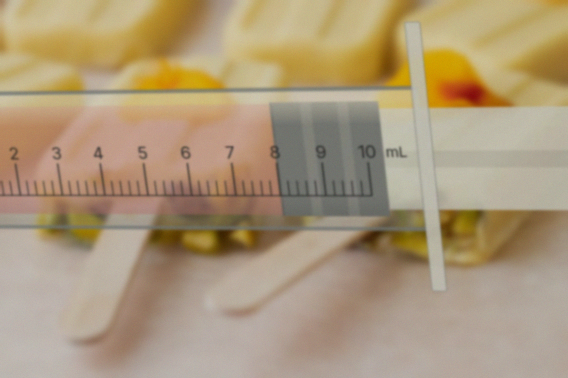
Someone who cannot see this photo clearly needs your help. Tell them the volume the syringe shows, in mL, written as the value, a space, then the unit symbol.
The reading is 8 mL
